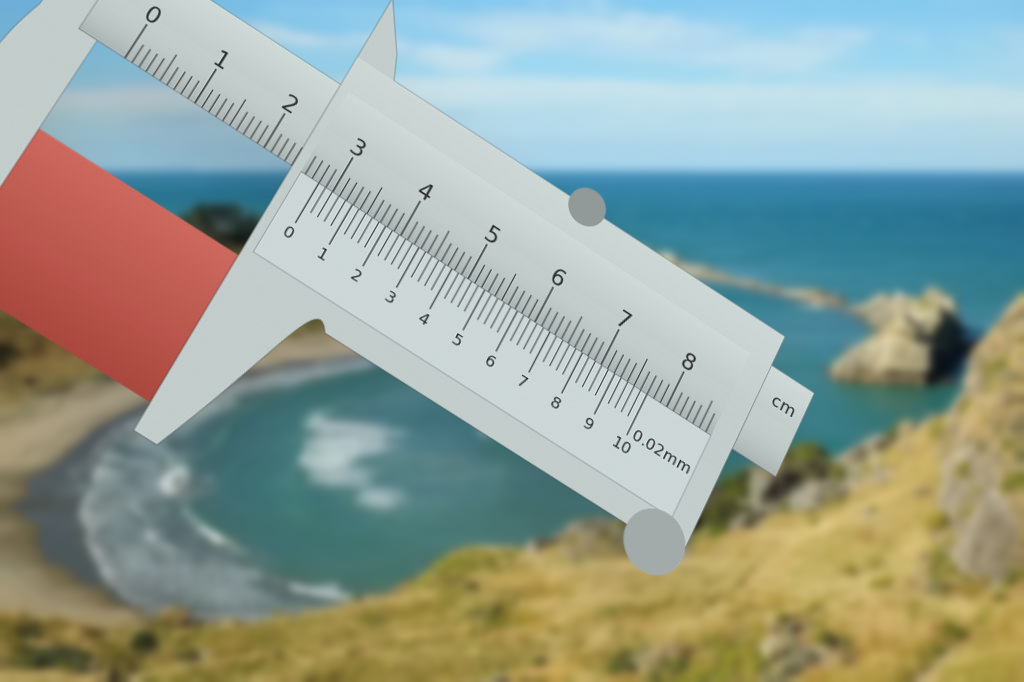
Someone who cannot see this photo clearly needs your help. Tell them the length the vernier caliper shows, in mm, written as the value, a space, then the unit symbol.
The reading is 28.0 mm
